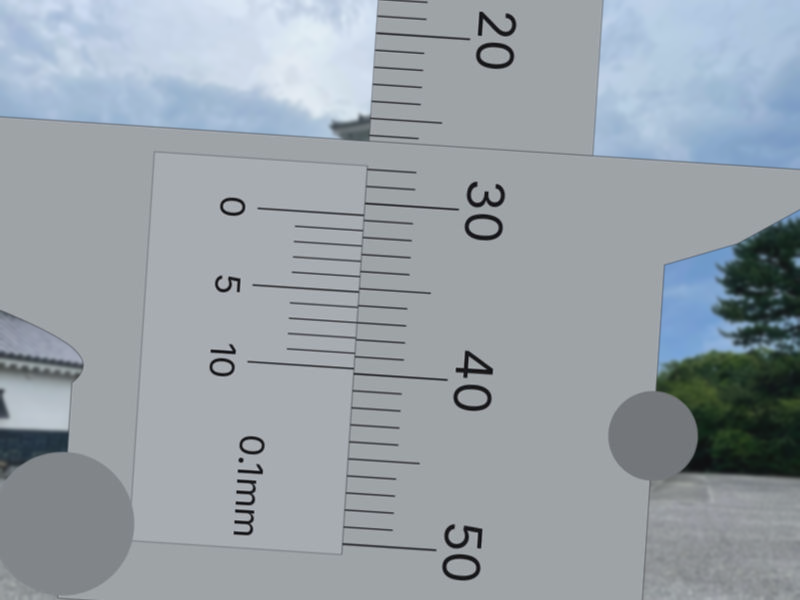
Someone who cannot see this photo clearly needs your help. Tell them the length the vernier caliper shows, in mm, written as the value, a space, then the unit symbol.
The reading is 30.7 mm
